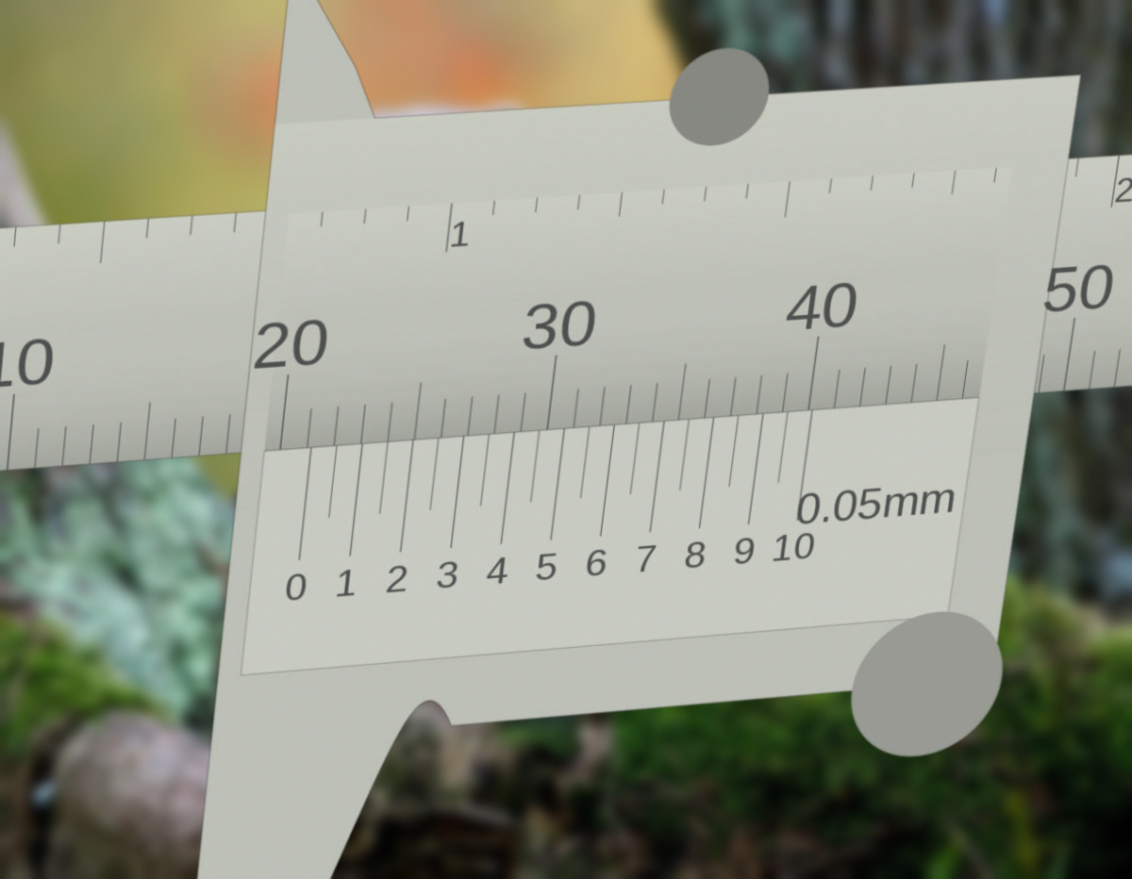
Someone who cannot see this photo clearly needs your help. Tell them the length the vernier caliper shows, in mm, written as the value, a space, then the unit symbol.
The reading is 21.15 mm
